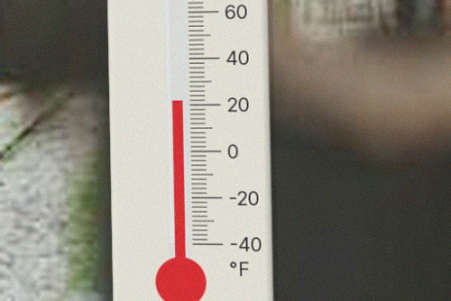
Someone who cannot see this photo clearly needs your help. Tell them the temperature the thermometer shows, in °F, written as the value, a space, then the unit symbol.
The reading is 22 °F
